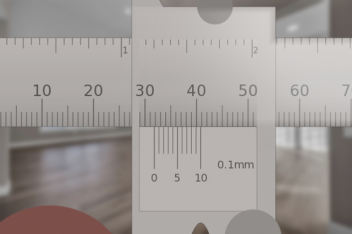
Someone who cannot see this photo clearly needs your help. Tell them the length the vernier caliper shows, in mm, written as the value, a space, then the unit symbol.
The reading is 31.8 mm
